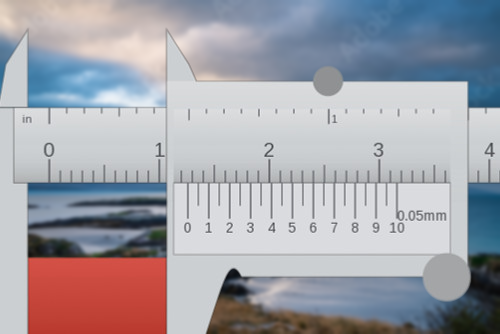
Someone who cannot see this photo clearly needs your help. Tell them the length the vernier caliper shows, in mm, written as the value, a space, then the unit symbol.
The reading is 12.6 mm
